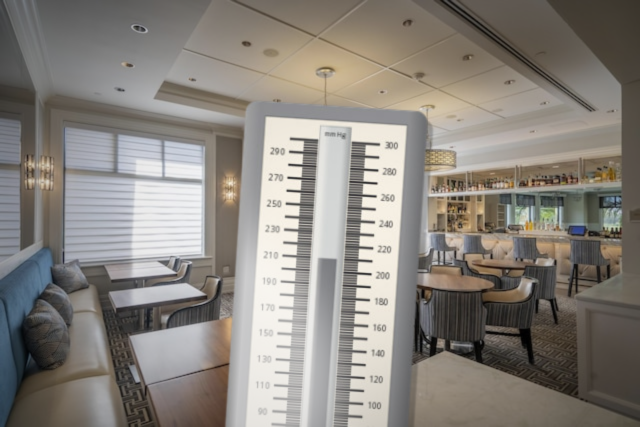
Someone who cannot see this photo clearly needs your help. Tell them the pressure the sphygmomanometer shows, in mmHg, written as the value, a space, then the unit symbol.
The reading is 210 mmHg
